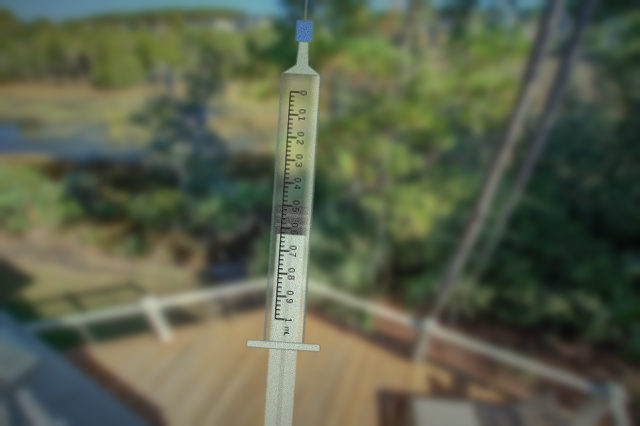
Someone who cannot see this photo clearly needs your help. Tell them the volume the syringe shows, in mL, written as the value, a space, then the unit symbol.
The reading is 0.5 mL
